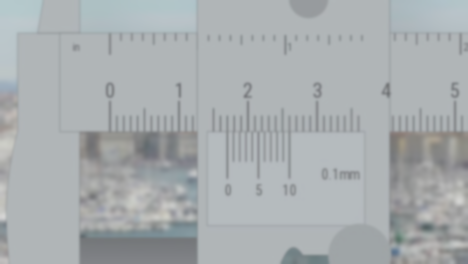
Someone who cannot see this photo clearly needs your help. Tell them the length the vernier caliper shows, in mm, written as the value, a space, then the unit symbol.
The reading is 17.0 mm
